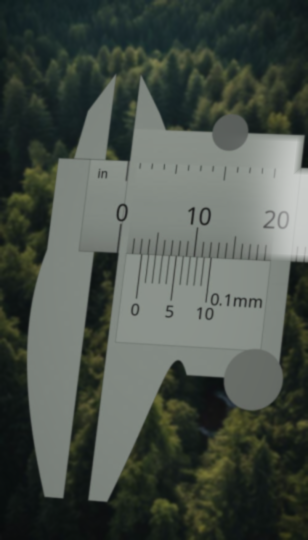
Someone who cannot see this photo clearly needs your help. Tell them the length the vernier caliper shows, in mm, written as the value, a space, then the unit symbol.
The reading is 3.2 mm
